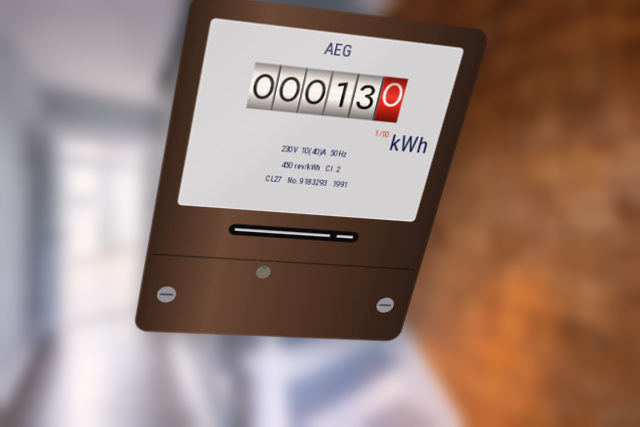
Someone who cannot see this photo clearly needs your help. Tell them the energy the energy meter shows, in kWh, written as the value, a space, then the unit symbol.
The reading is 13.0 kWh
